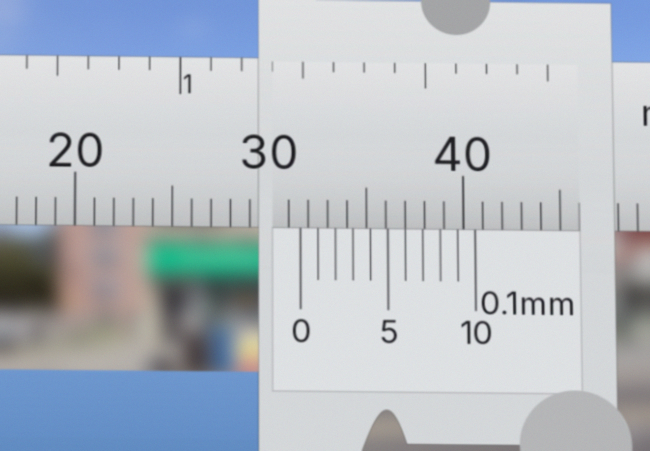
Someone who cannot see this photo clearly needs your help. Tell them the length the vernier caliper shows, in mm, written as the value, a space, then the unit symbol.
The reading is 31.6 mm
